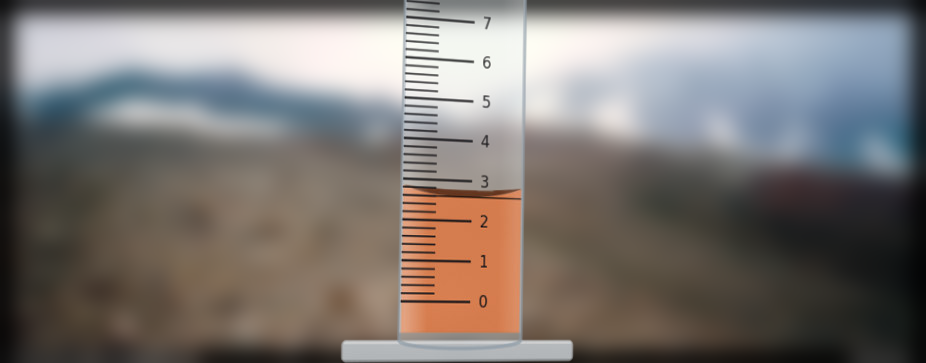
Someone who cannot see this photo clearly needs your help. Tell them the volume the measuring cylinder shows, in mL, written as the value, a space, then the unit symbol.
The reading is 2.6 mL
